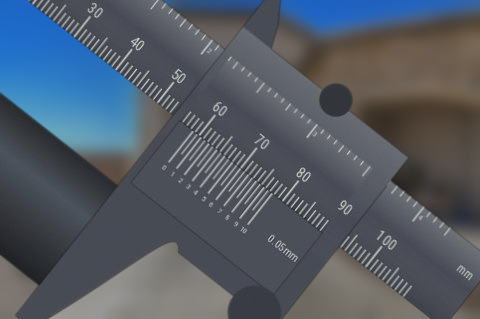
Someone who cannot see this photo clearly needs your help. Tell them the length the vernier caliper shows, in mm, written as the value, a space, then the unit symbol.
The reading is 58.6 mm
